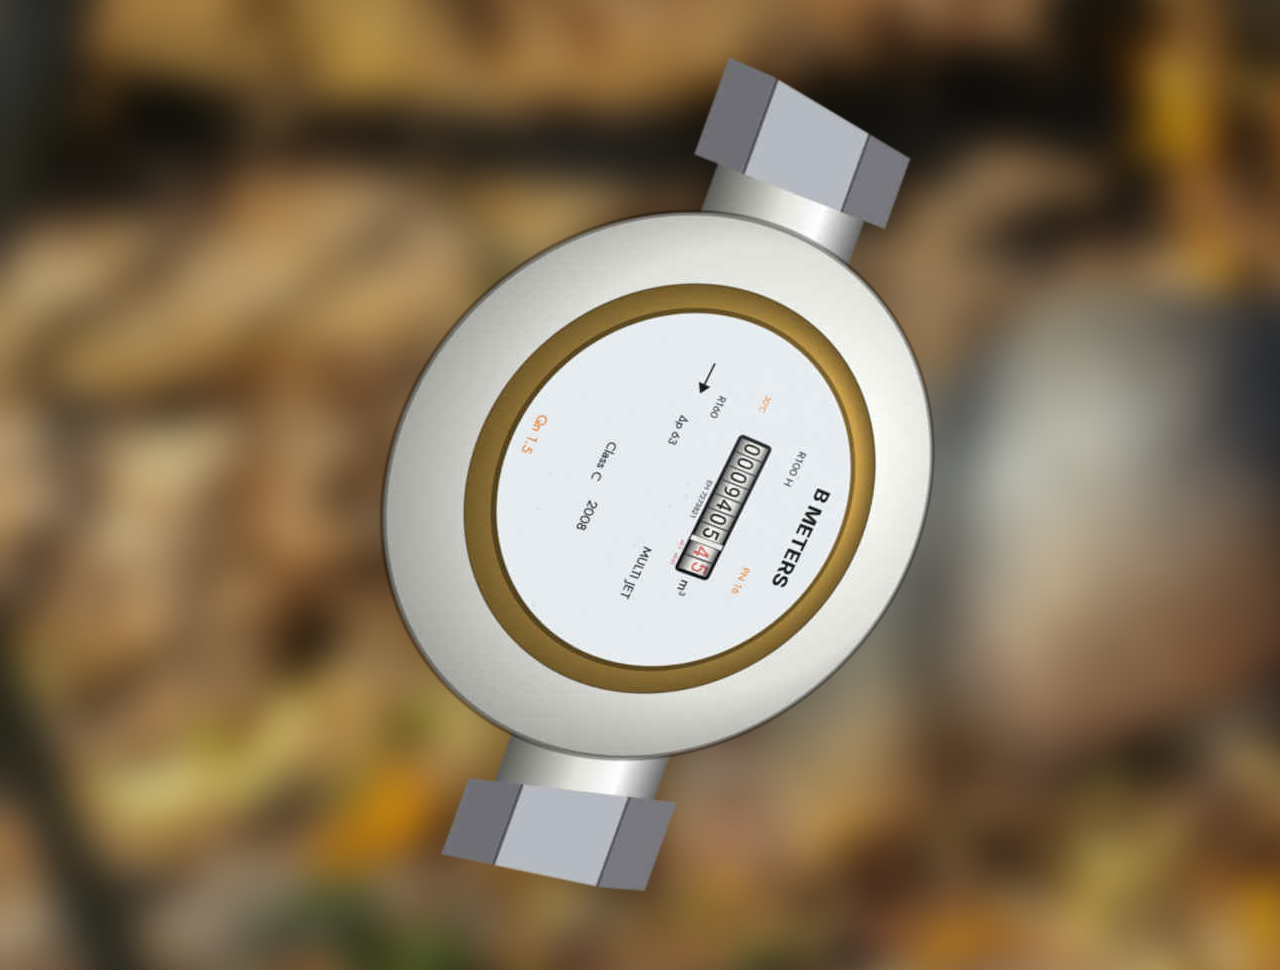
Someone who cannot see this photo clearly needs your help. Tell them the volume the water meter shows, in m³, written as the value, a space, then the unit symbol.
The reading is 9405.45 m³
